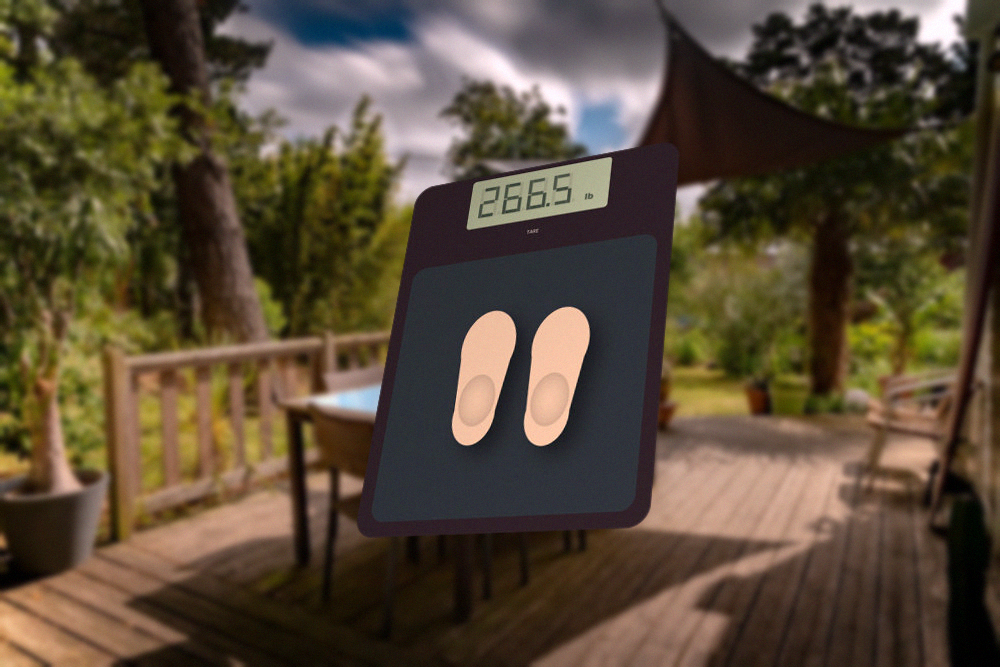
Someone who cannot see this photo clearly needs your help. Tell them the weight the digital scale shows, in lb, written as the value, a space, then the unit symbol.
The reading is 266.5 lb
